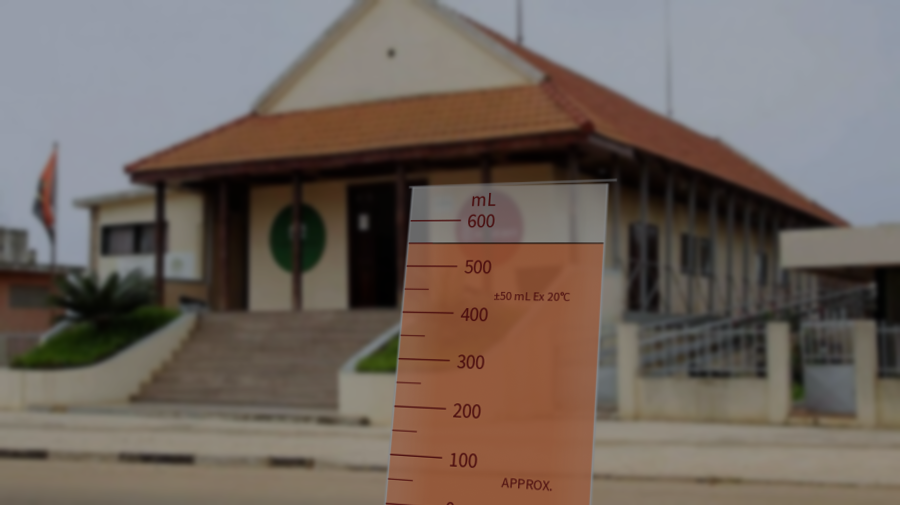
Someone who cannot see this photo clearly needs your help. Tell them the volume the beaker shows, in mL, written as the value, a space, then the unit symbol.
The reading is 550 mL
